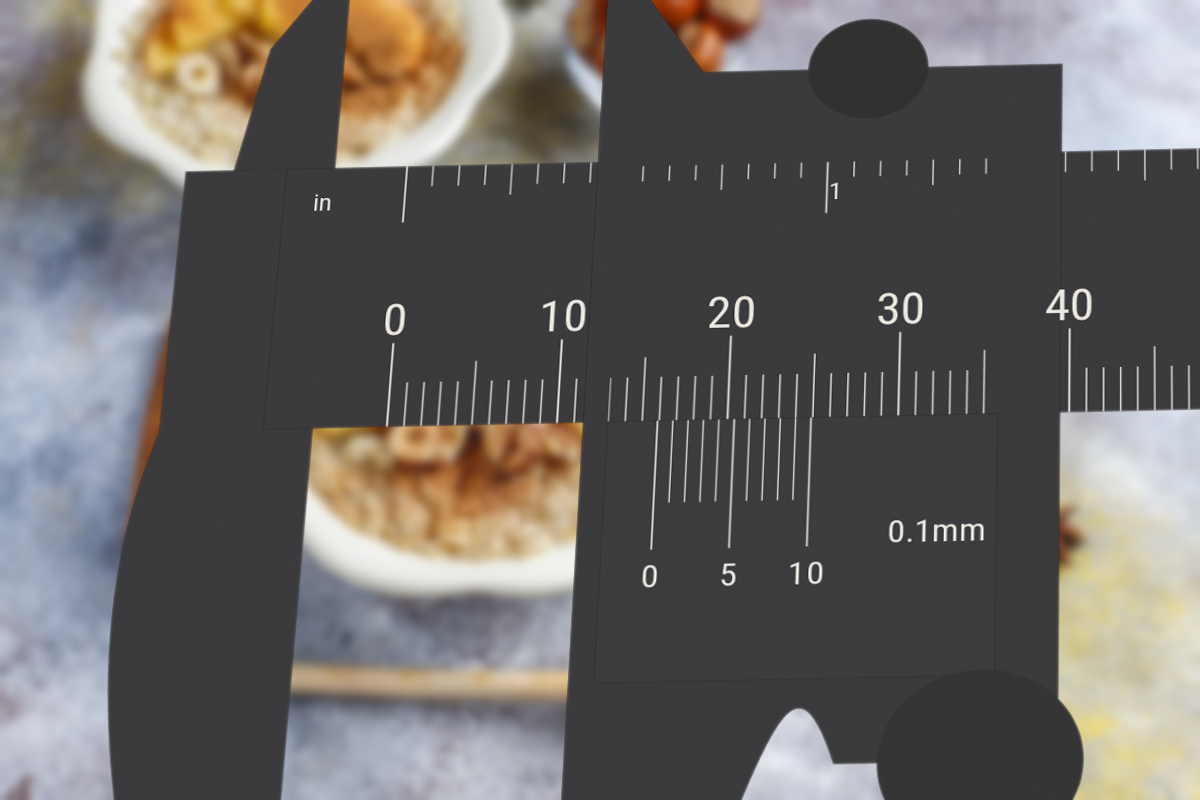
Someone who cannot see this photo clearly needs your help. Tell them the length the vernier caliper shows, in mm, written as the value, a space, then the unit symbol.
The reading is 15.9 mm
